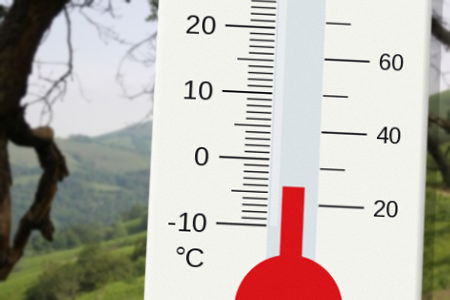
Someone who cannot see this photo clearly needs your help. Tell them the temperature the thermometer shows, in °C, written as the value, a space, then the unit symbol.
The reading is -4 °C
